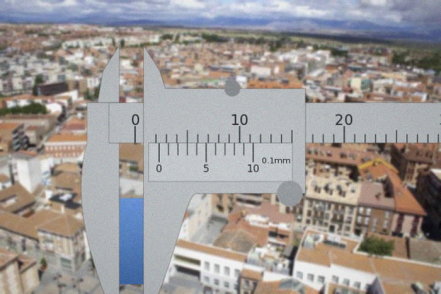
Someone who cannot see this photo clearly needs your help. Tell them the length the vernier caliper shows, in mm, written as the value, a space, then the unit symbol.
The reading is 2.3 mm
